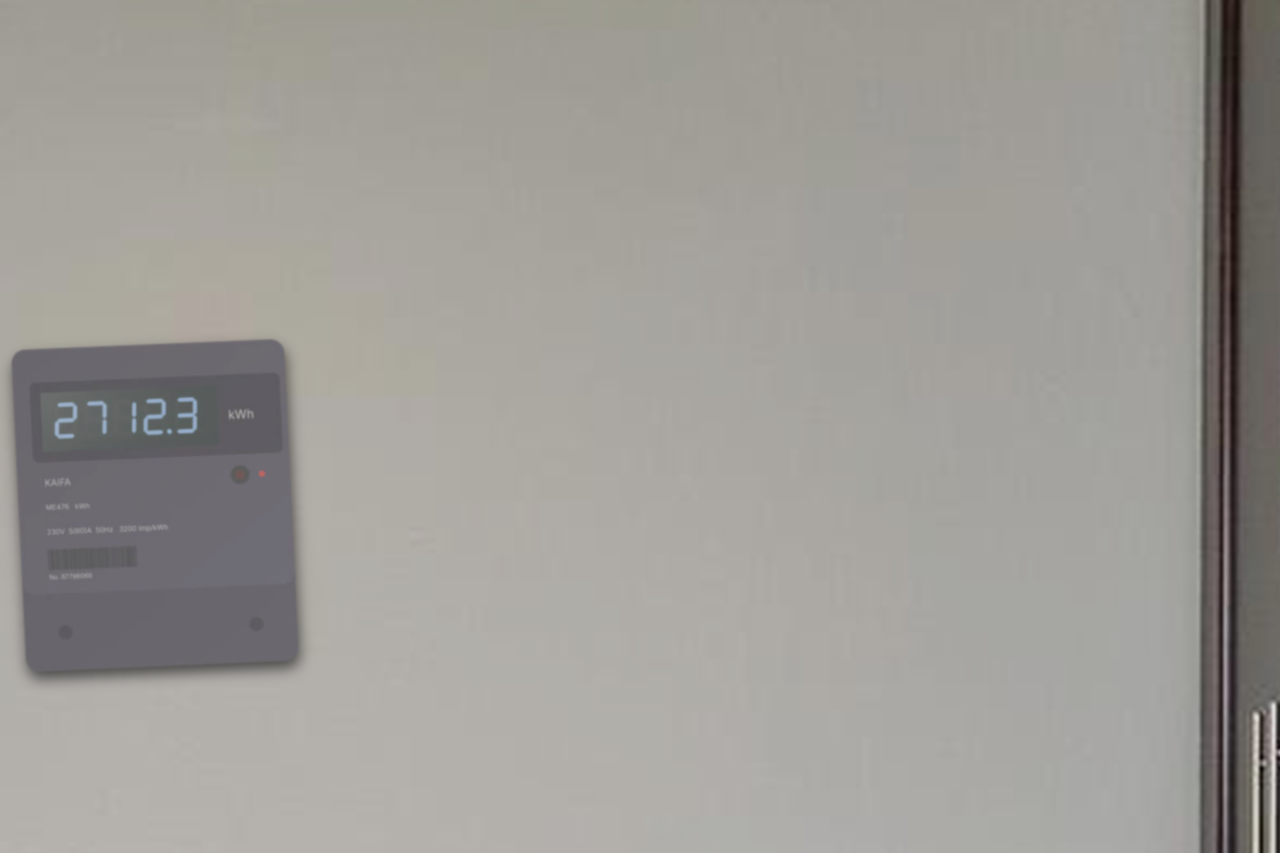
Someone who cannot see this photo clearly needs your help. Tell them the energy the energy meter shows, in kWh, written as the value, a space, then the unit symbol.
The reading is 2712.3 kWh
